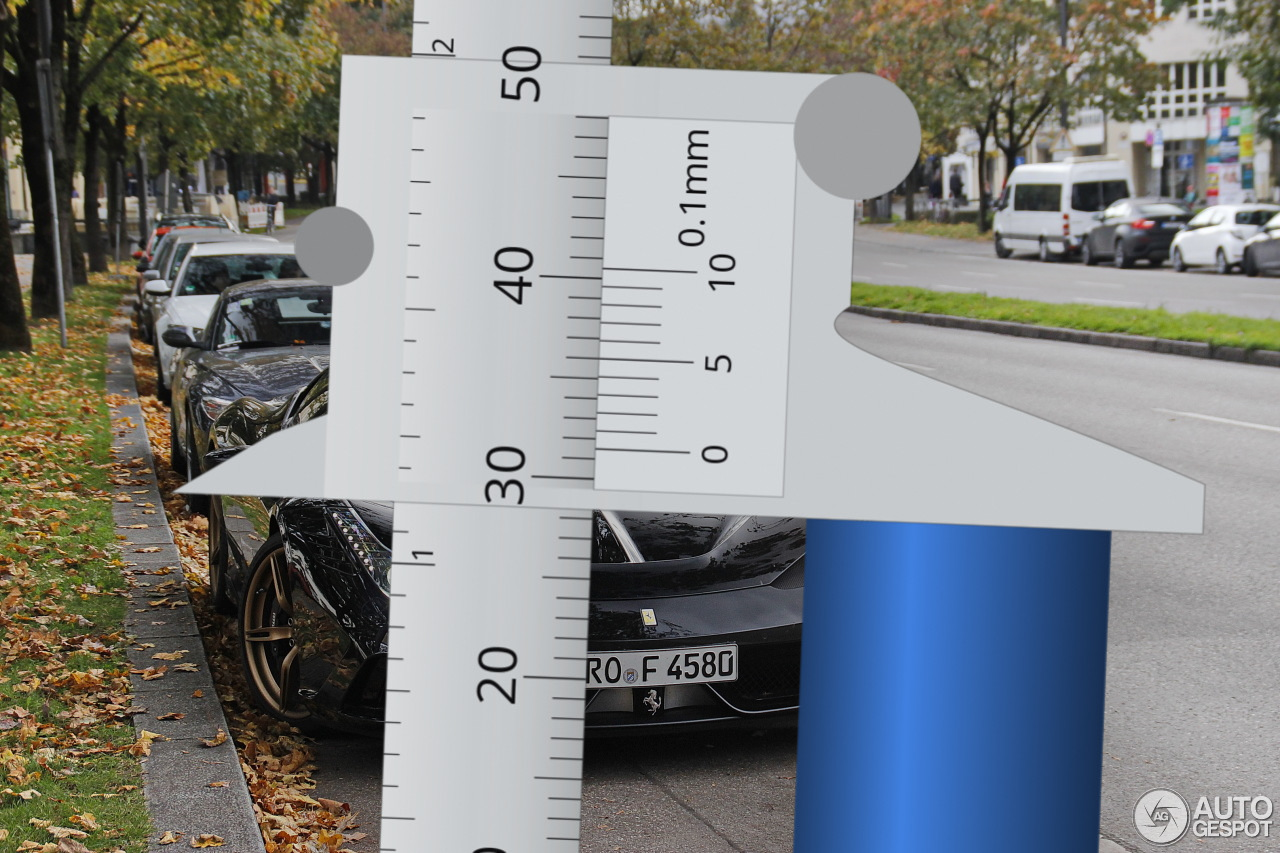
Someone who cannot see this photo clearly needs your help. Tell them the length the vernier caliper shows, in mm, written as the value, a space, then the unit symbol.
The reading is 31.5 mm
